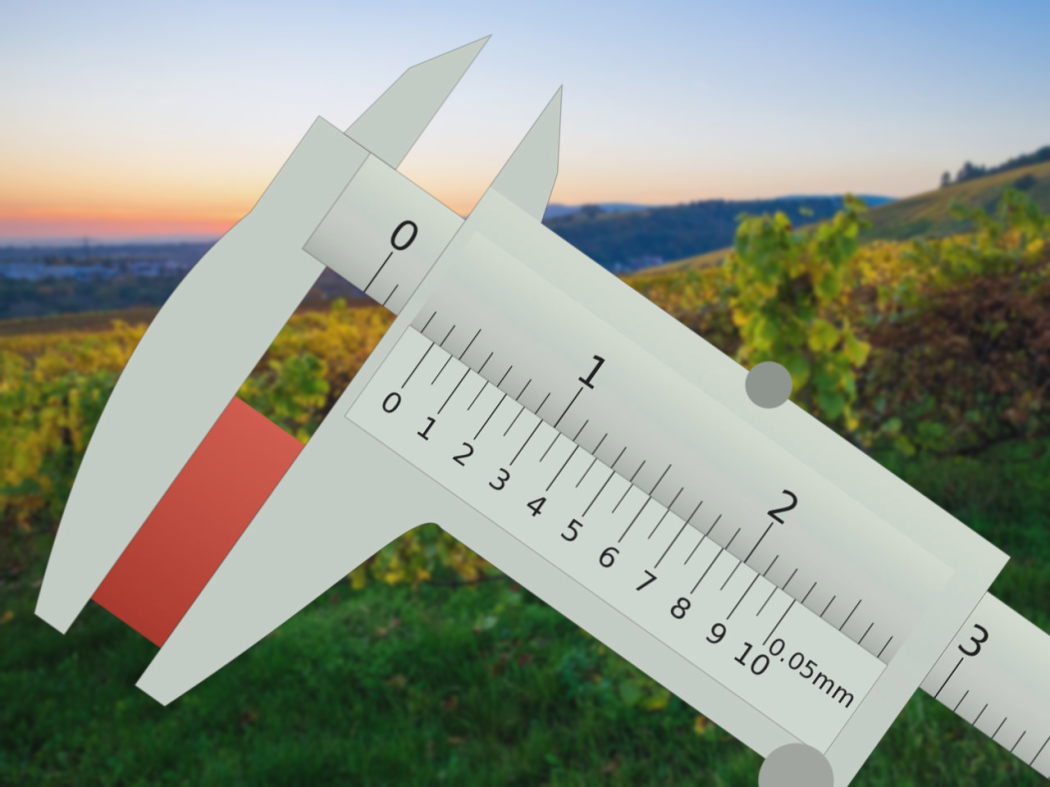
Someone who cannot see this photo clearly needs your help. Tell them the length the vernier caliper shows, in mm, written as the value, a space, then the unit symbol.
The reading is 3.70 mm
